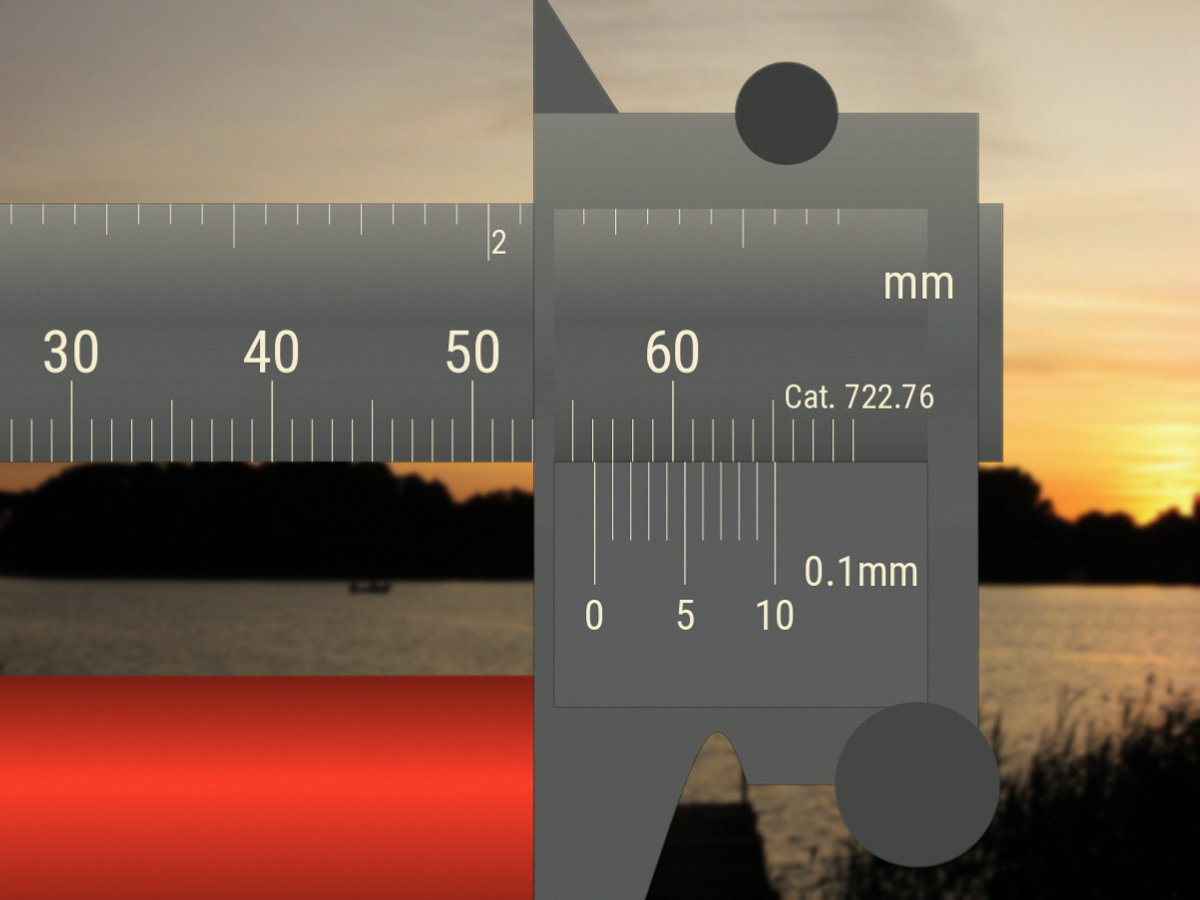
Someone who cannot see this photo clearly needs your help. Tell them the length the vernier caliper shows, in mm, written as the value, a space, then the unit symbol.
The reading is 56.1 mm
